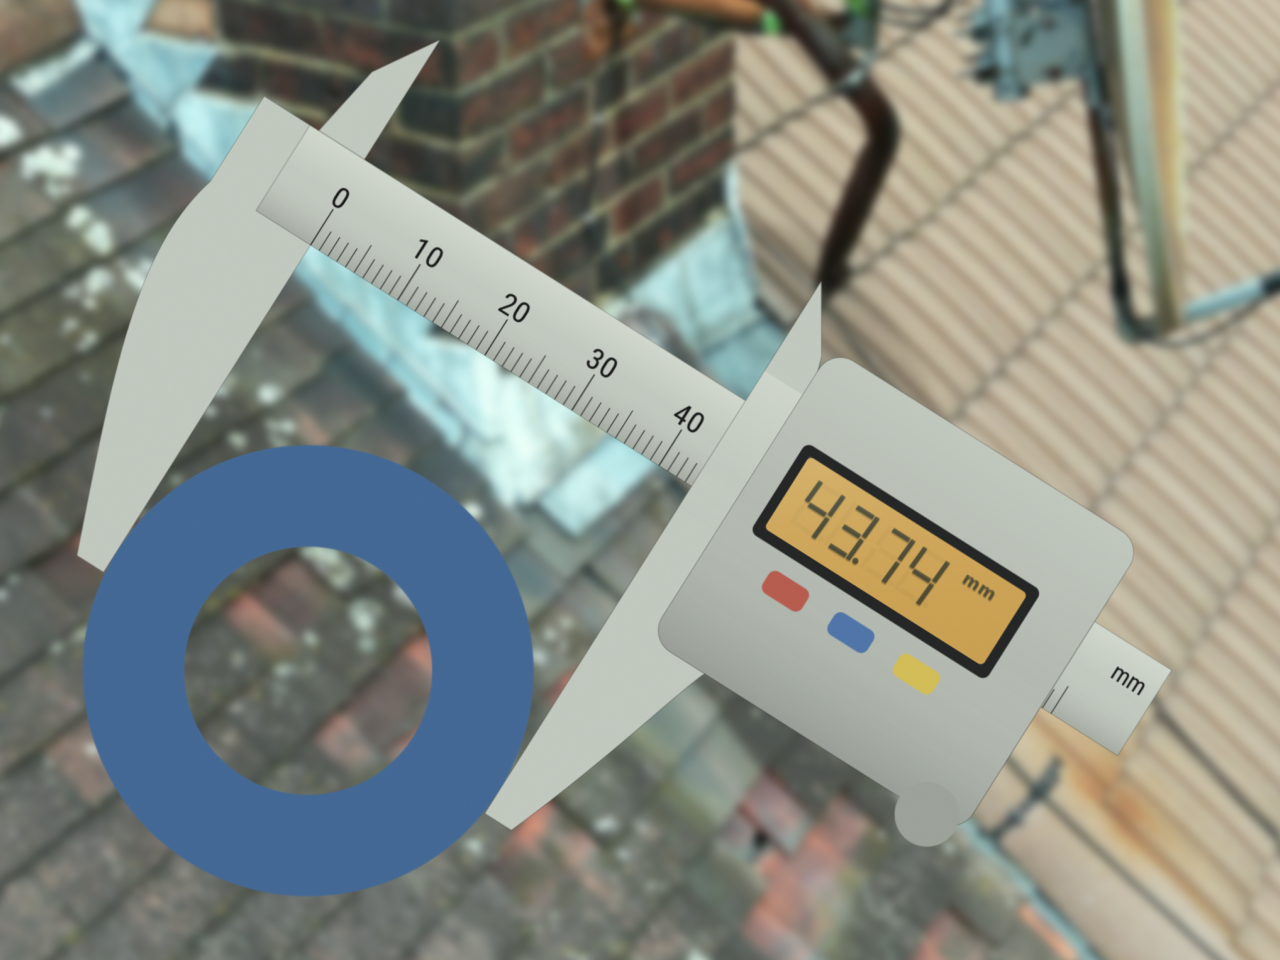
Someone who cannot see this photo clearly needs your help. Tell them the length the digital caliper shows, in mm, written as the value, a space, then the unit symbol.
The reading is 43.74 mm
